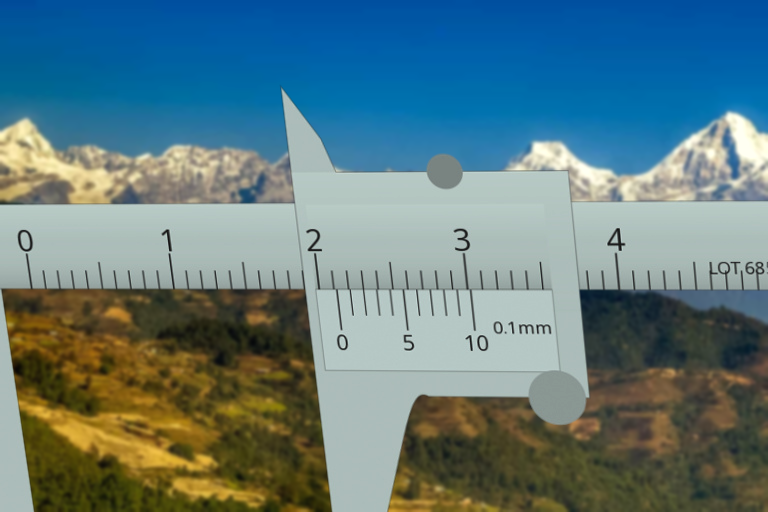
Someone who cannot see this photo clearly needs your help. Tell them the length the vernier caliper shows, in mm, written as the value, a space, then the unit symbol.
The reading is 21.2 mm
